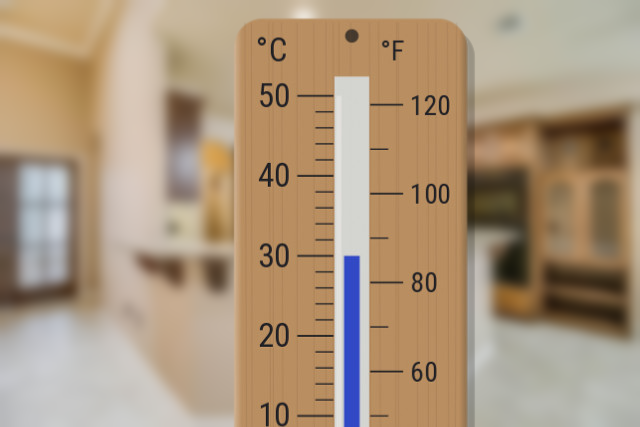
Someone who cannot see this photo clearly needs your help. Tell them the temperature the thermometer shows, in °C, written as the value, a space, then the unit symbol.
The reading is 30 °C
